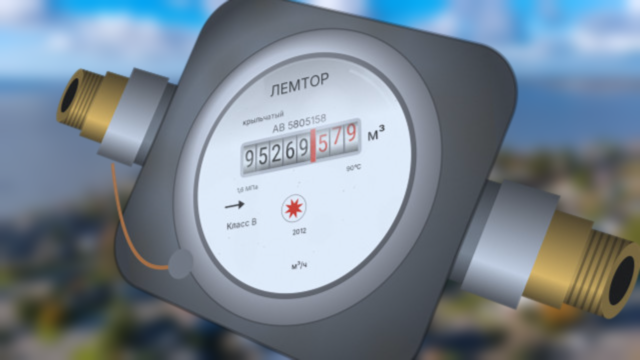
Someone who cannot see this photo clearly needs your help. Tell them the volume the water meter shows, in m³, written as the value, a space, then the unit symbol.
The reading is 95269.579 m³
